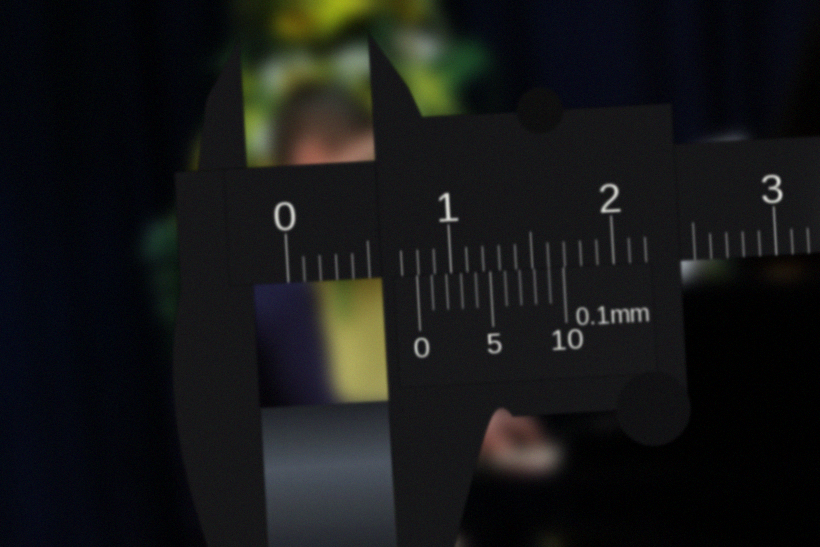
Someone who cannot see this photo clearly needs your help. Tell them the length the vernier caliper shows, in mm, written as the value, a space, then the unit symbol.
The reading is 7.9 mm
